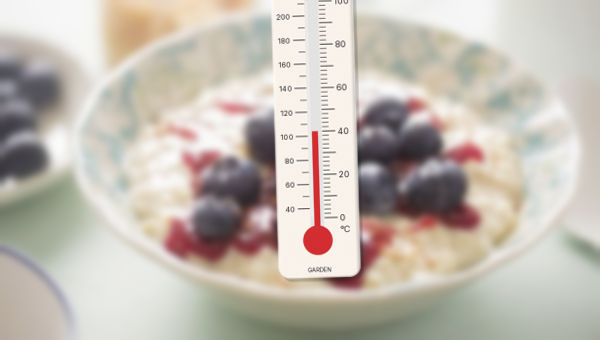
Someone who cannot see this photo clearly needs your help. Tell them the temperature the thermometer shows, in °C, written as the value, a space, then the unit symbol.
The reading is 40 °C
